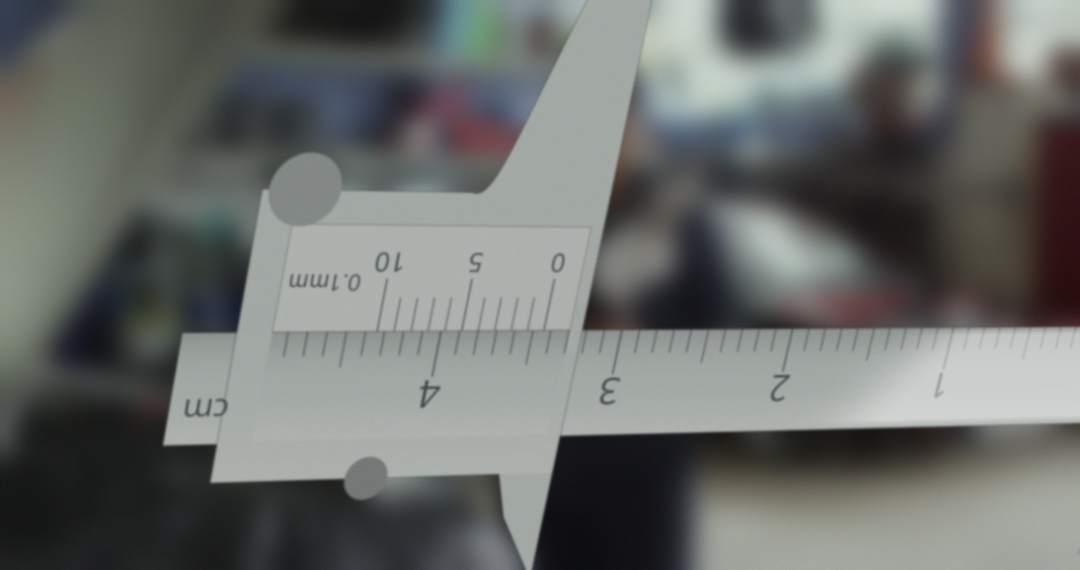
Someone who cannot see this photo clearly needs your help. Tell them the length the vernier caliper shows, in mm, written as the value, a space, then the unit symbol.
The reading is 34.4 mm
